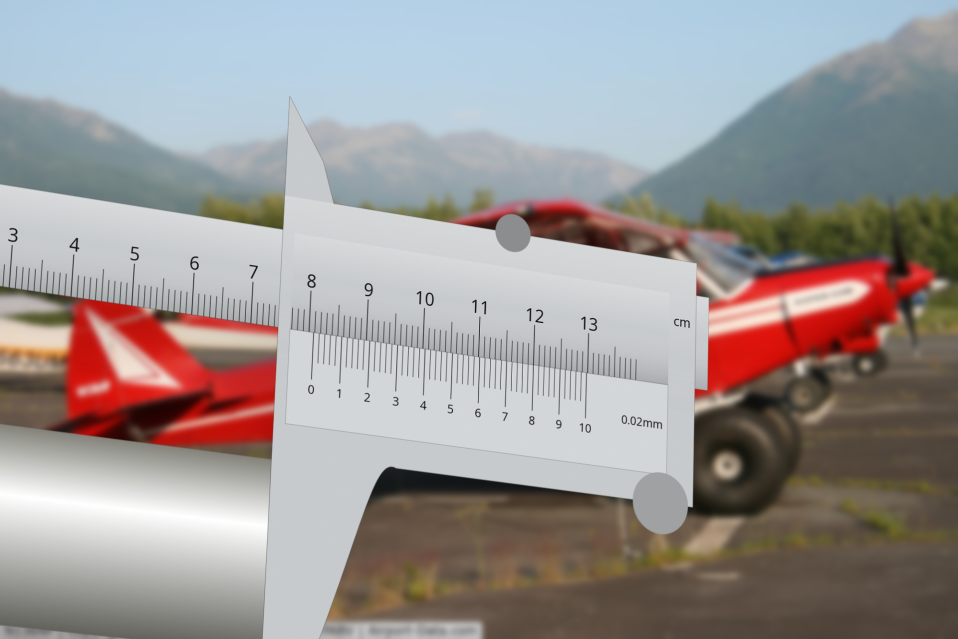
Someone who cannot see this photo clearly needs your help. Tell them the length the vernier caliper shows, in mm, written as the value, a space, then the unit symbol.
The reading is 80.8 mm
